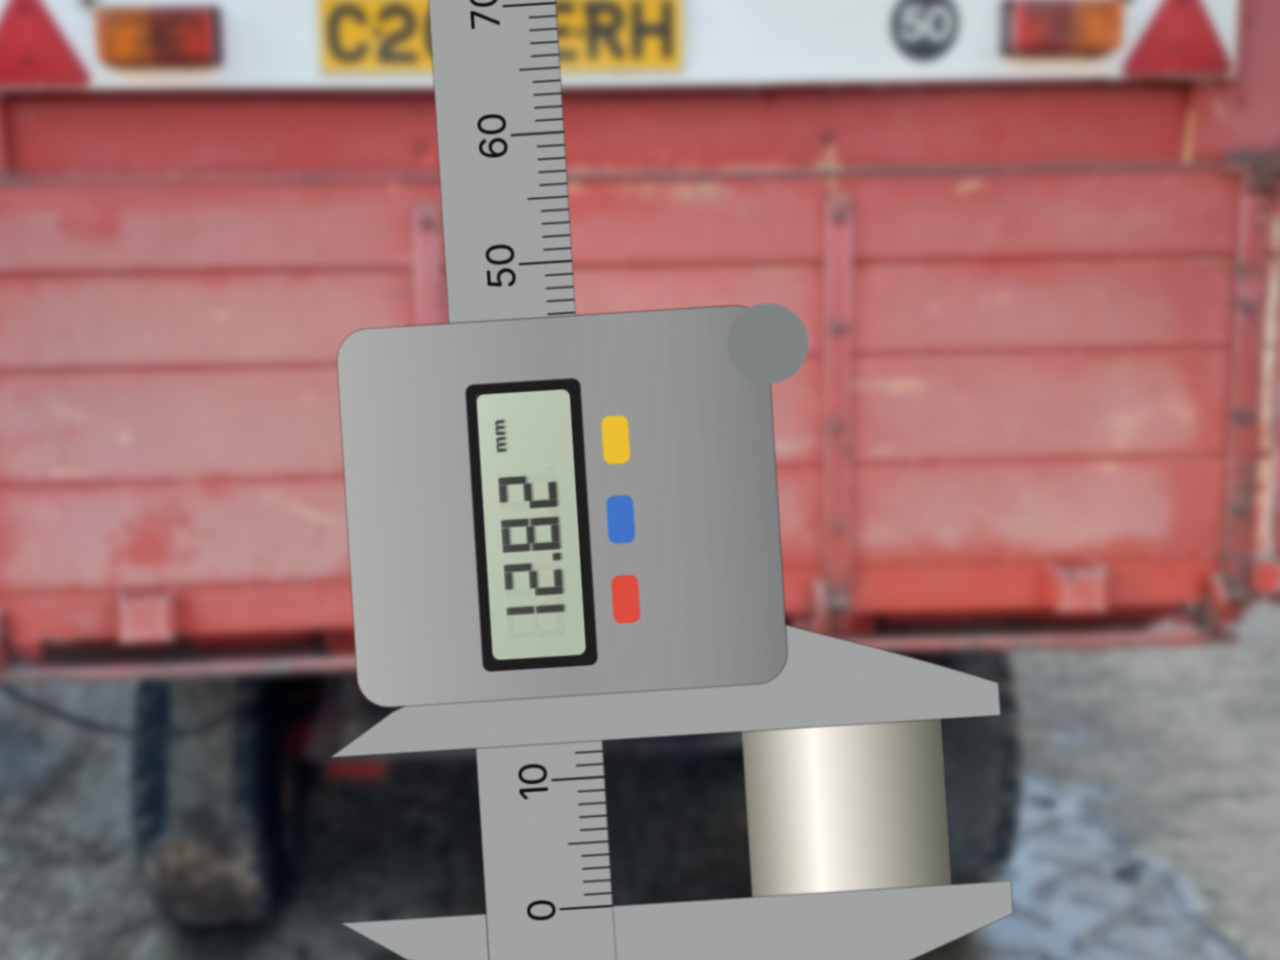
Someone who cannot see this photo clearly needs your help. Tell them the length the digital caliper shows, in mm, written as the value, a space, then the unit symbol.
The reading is 12.82 mm
